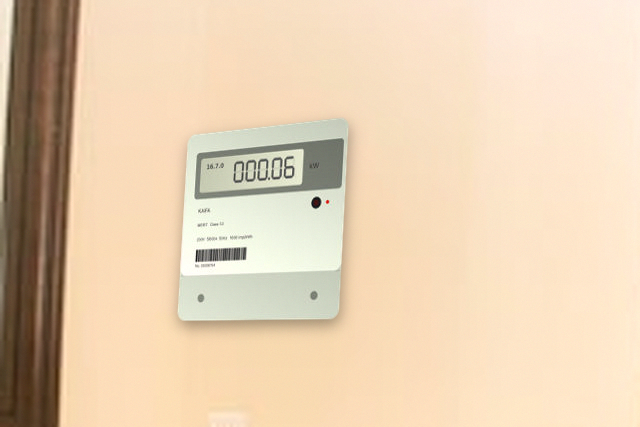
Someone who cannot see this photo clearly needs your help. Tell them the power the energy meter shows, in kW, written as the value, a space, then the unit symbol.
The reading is 0.06 kW
